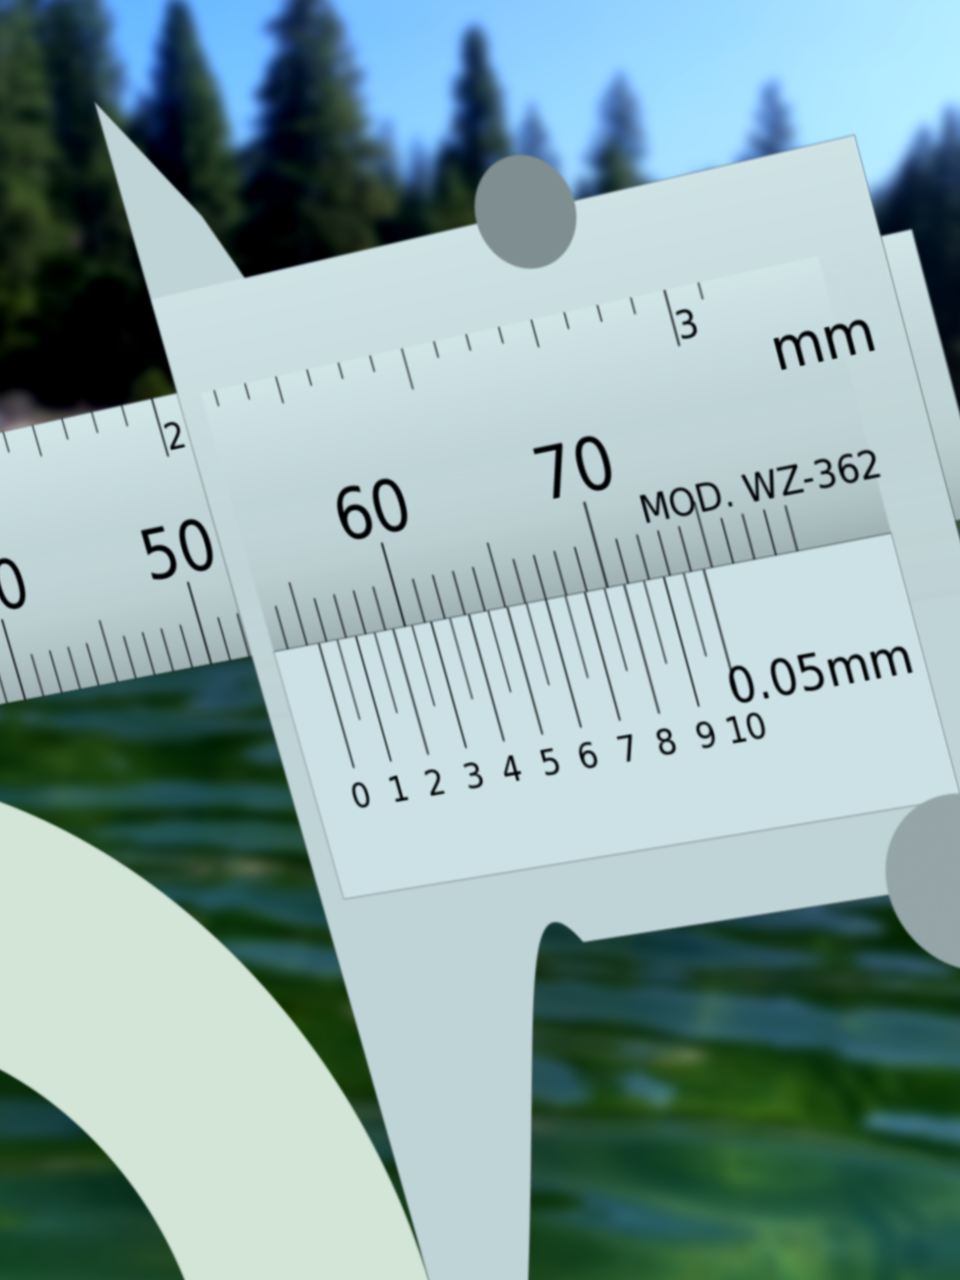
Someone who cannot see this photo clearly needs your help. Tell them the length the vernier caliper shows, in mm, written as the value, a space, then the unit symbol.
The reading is 55.6 mm
